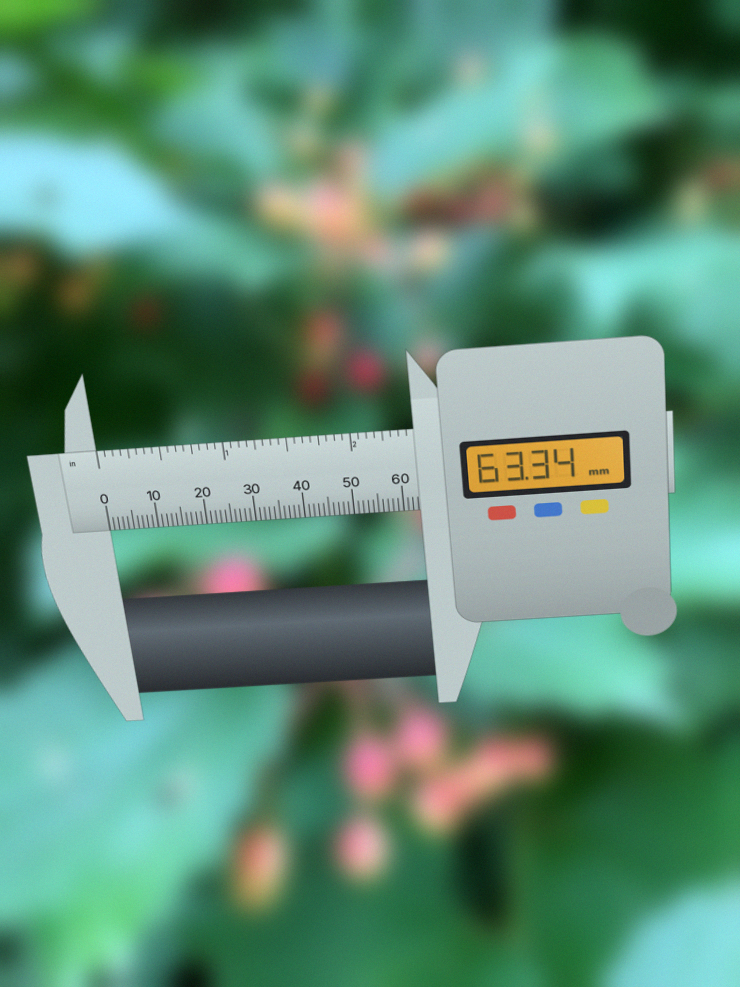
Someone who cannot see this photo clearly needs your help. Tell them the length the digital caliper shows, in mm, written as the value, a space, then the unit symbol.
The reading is 63.34 mm
